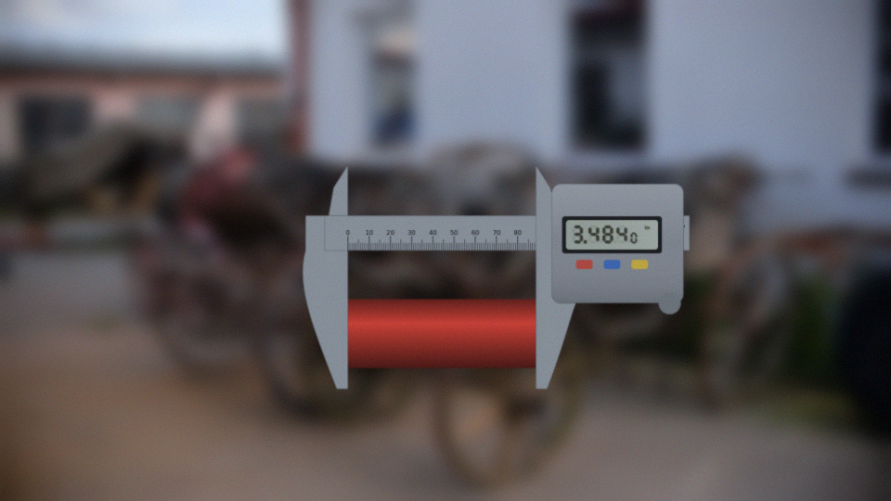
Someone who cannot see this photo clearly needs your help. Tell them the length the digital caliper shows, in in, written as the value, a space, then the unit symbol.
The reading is 3.4840 in
